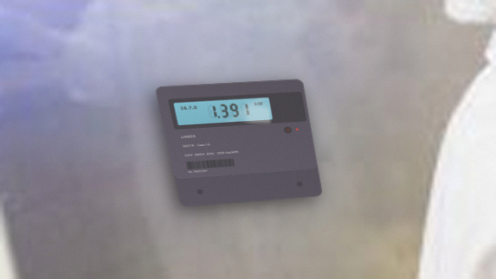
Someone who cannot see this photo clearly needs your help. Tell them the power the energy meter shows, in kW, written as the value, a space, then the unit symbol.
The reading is 1.391 kW
